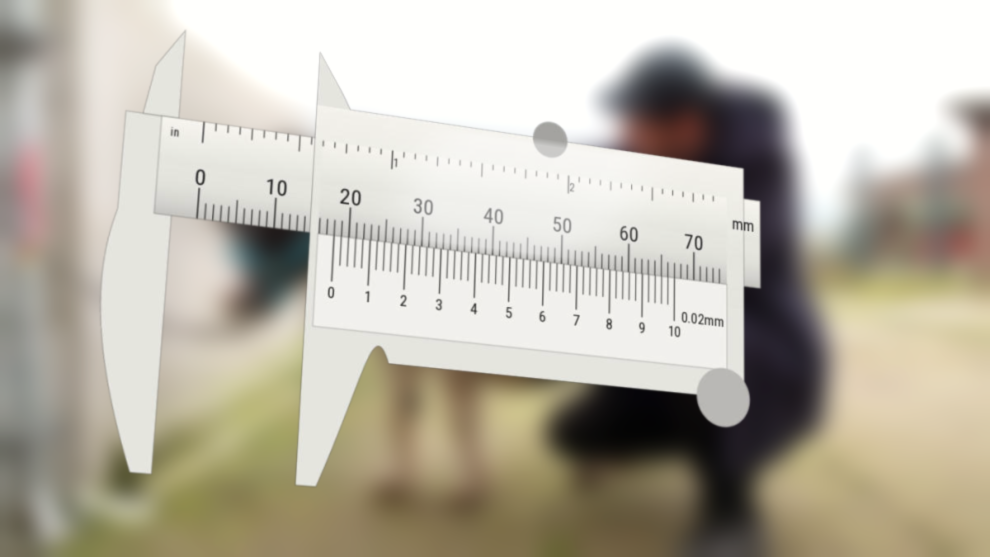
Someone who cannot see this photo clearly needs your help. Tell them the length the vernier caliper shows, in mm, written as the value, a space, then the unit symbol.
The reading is 18.0 mm
